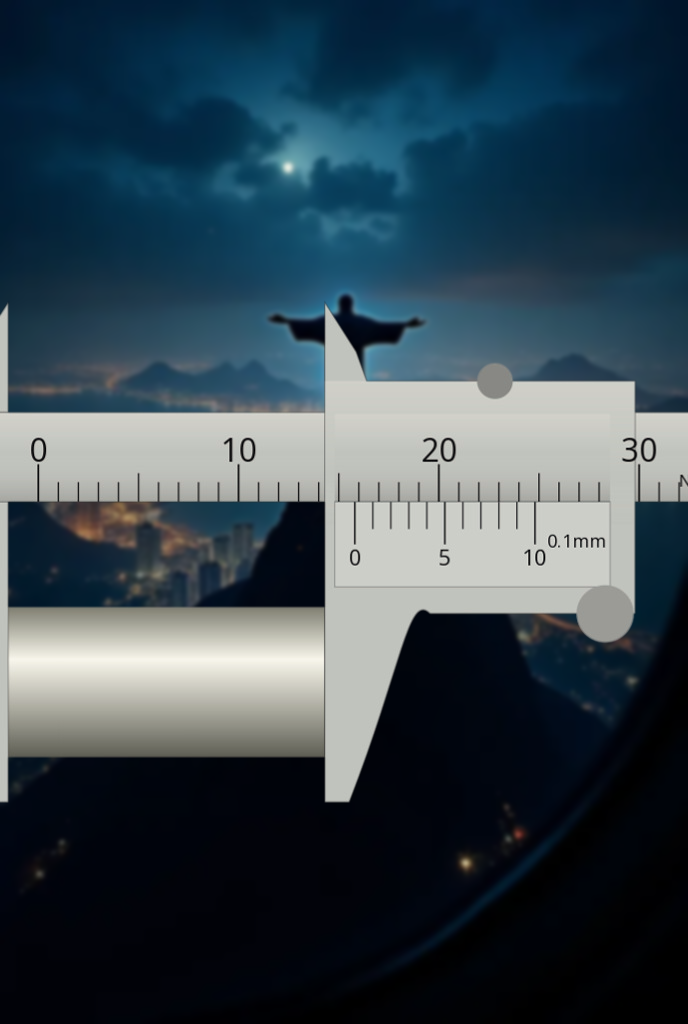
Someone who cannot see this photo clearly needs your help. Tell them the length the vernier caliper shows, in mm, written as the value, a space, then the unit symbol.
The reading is 15.8 mm
